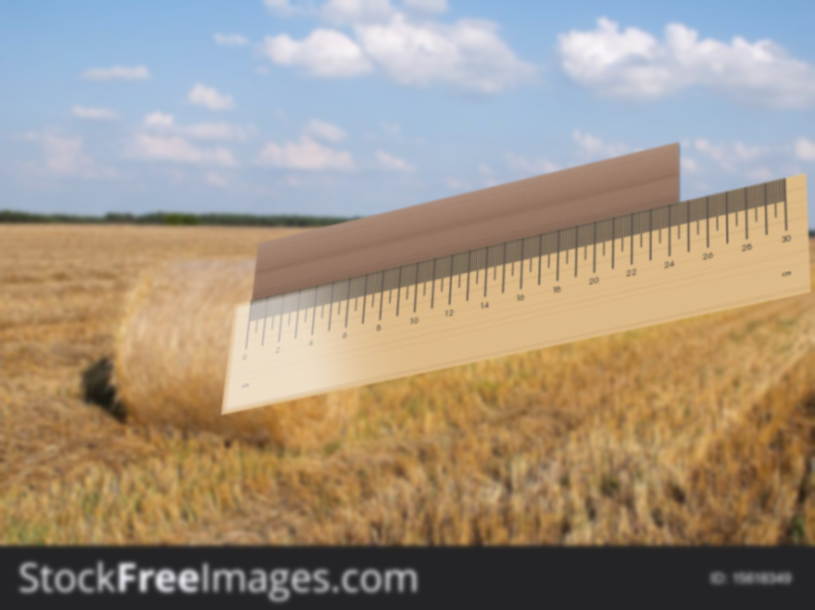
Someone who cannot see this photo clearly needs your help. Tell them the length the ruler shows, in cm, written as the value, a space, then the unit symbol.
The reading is 24.5 cm
